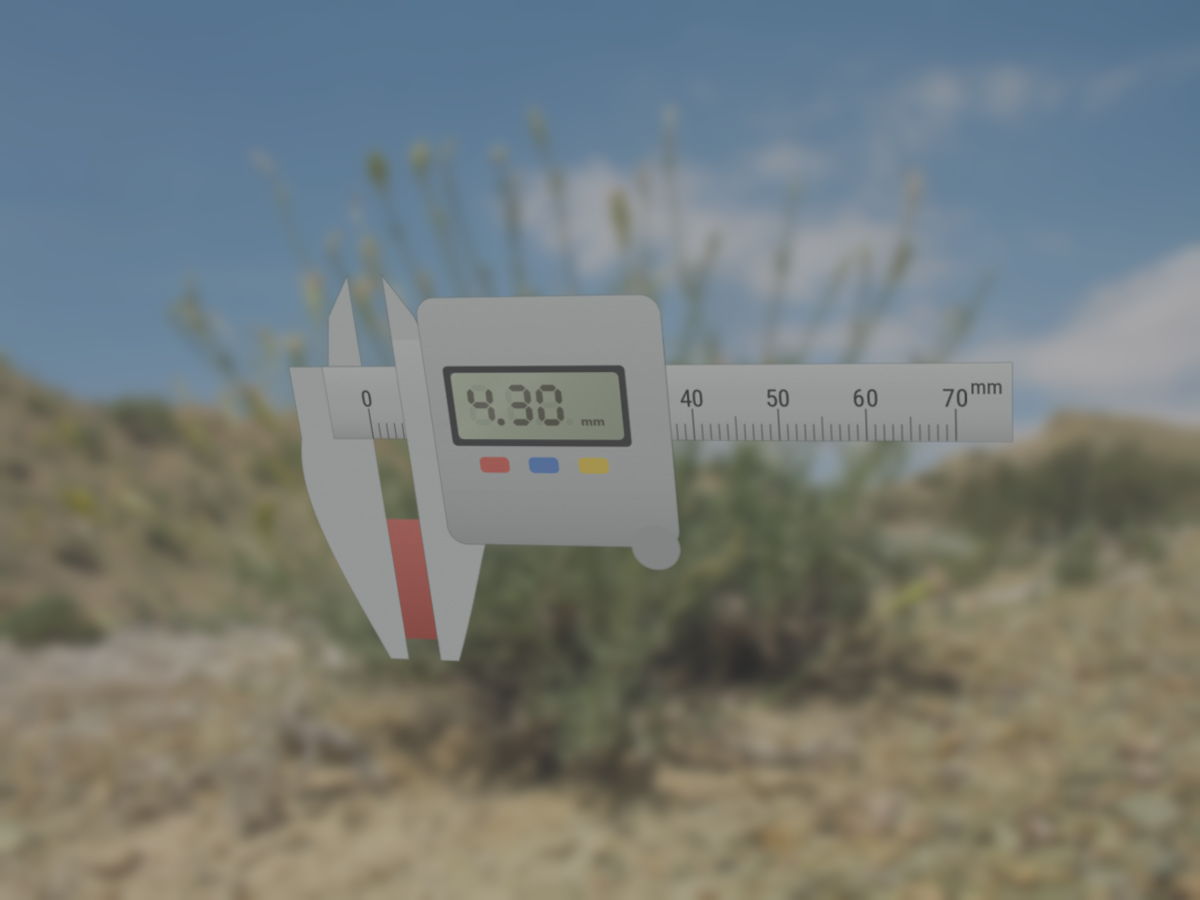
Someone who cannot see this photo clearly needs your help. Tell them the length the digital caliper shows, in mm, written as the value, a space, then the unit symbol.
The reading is 4.30 mm
